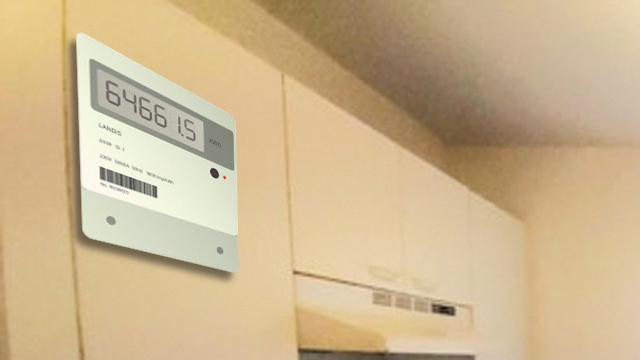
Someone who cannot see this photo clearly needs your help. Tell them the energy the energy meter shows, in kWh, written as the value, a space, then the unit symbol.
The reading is 64661.5 kWh
